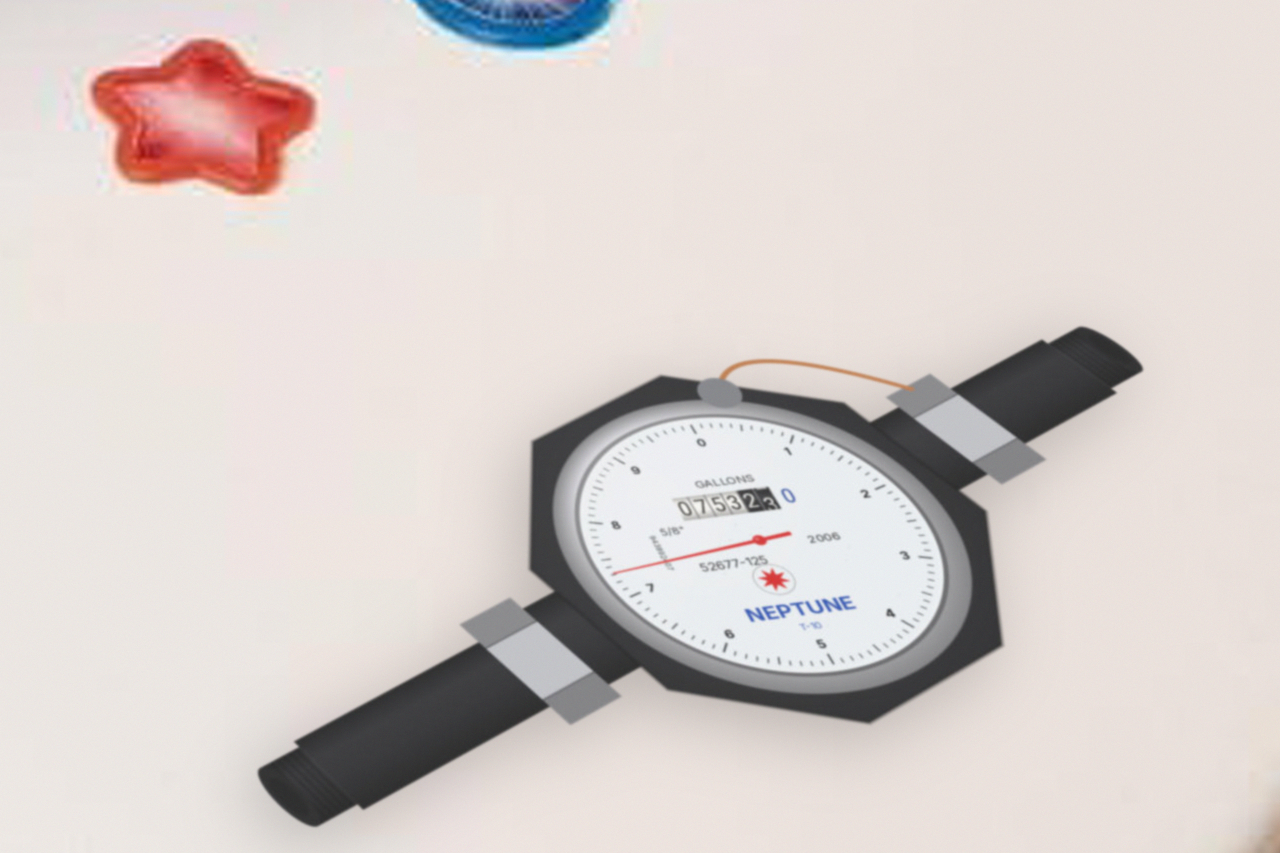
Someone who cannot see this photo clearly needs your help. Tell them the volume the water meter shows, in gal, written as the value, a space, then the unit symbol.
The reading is 753227.3 gal
